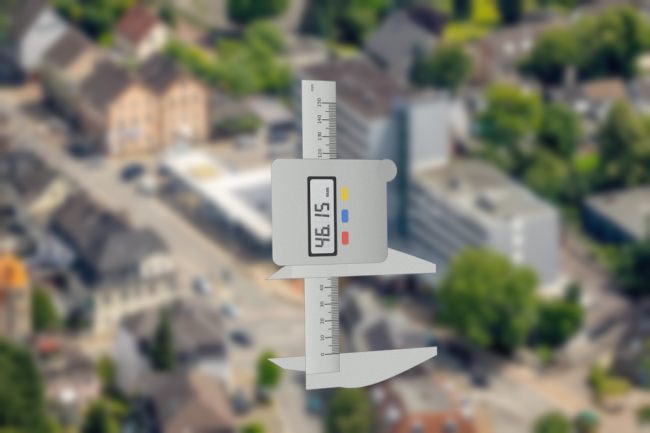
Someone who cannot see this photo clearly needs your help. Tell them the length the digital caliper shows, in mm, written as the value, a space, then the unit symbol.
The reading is 46.15 mm
